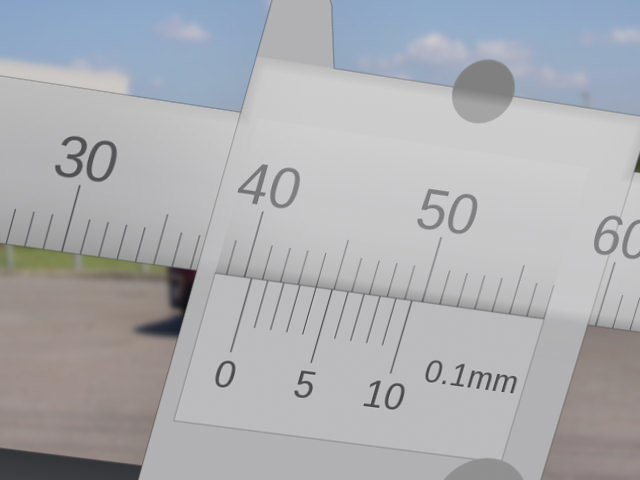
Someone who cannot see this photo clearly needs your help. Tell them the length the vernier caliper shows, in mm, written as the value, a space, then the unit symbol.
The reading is 40.4 mm
